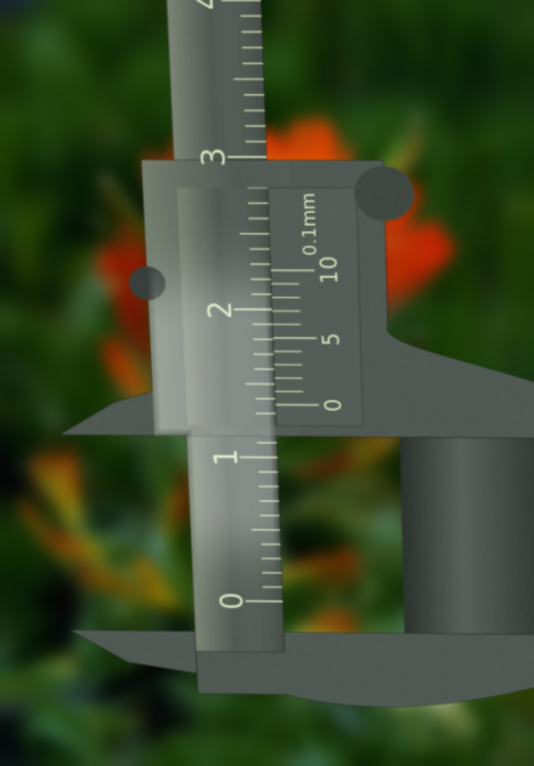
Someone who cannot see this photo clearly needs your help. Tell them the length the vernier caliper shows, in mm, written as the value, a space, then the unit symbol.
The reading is 13.6 mm
